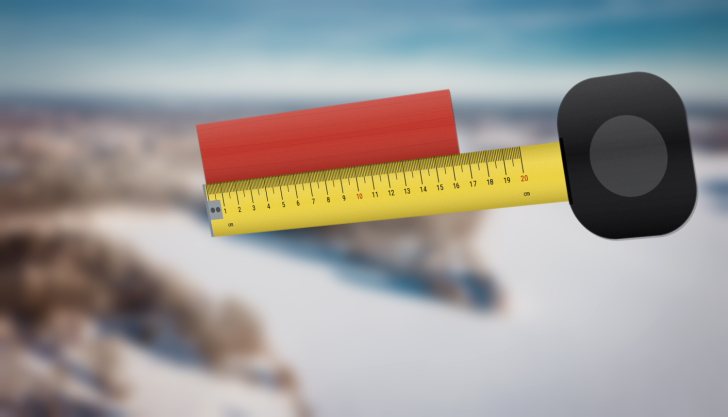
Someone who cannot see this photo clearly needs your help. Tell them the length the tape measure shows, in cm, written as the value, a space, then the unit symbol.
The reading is 16.5 cm
